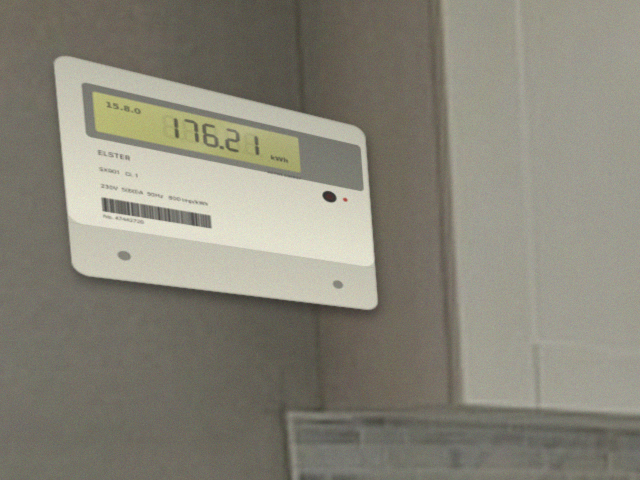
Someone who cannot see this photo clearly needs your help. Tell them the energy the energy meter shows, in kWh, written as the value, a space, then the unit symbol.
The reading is 176.21 kWh
